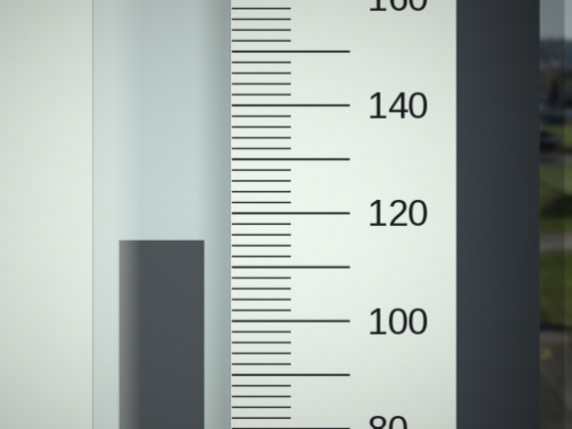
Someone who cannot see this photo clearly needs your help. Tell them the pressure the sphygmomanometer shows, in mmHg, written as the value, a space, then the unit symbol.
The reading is 115 mmHg
